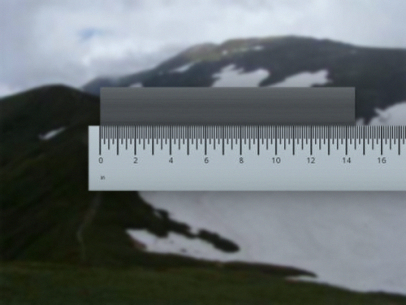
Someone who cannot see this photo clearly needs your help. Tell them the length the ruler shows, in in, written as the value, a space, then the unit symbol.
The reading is 14.5 in
